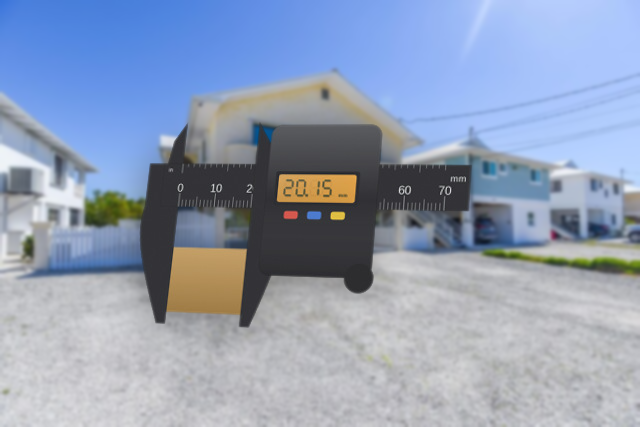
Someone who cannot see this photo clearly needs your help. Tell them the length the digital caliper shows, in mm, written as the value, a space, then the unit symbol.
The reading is 20.15 mm
